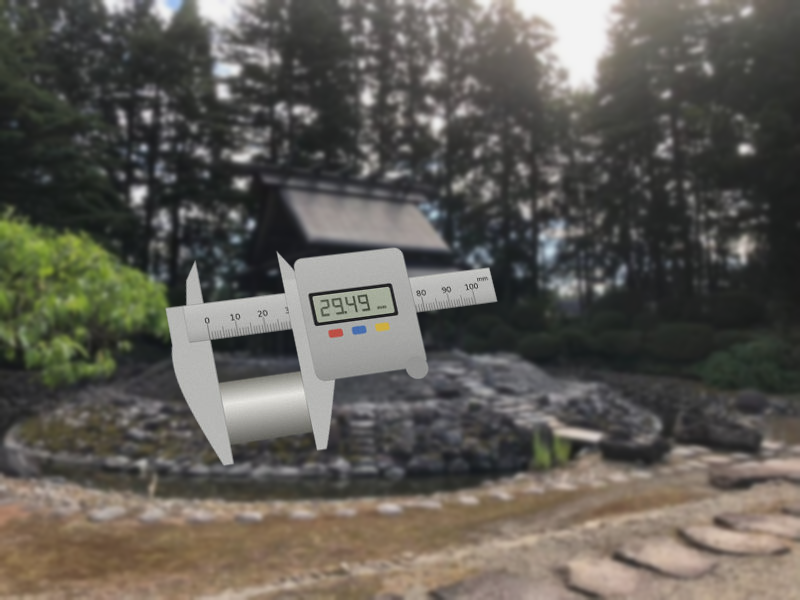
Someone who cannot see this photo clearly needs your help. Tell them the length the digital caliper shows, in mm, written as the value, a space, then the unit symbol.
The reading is 29.49 mm
